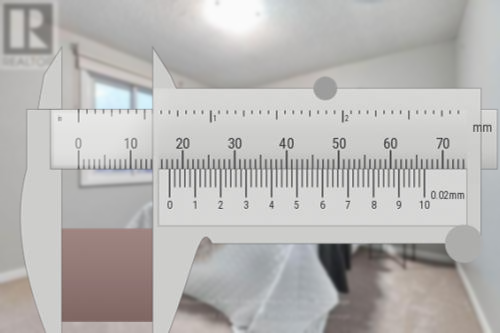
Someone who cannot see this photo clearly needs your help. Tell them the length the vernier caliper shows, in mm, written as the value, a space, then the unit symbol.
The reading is 17.5 mm
